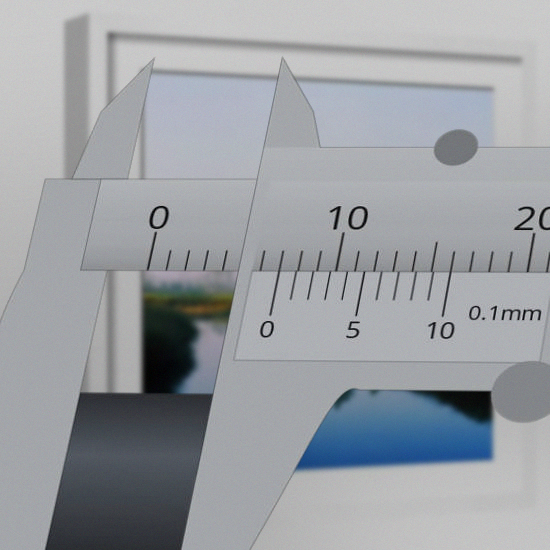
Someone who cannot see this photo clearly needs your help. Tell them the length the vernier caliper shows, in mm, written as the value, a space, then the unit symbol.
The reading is 7.0 mm
